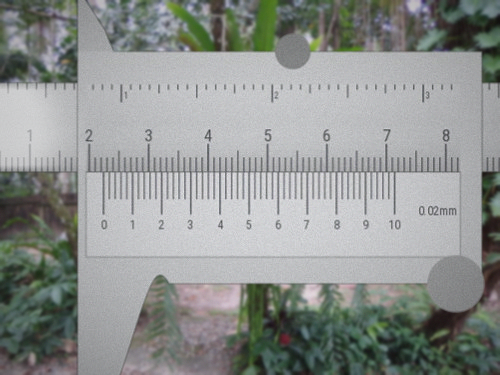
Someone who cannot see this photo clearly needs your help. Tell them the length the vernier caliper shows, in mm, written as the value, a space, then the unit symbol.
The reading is 22.4 mm
